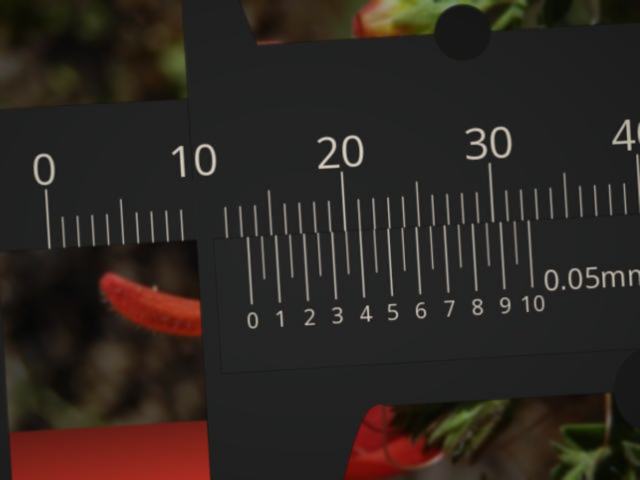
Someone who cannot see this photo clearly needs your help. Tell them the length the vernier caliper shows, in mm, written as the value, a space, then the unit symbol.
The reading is 13.4 mm
